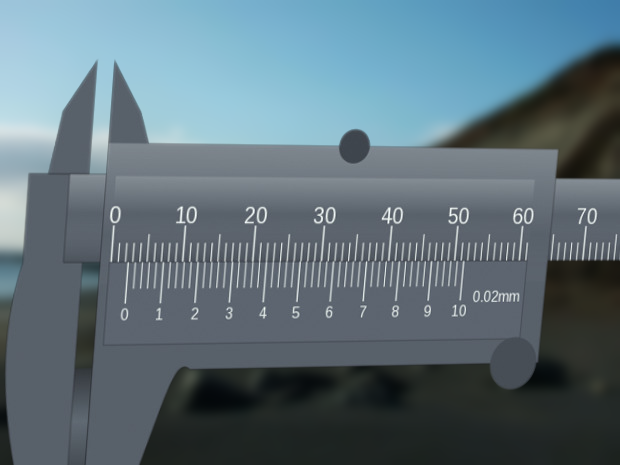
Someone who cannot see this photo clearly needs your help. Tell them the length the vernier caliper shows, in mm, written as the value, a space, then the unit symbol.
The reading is 2.4 mm
